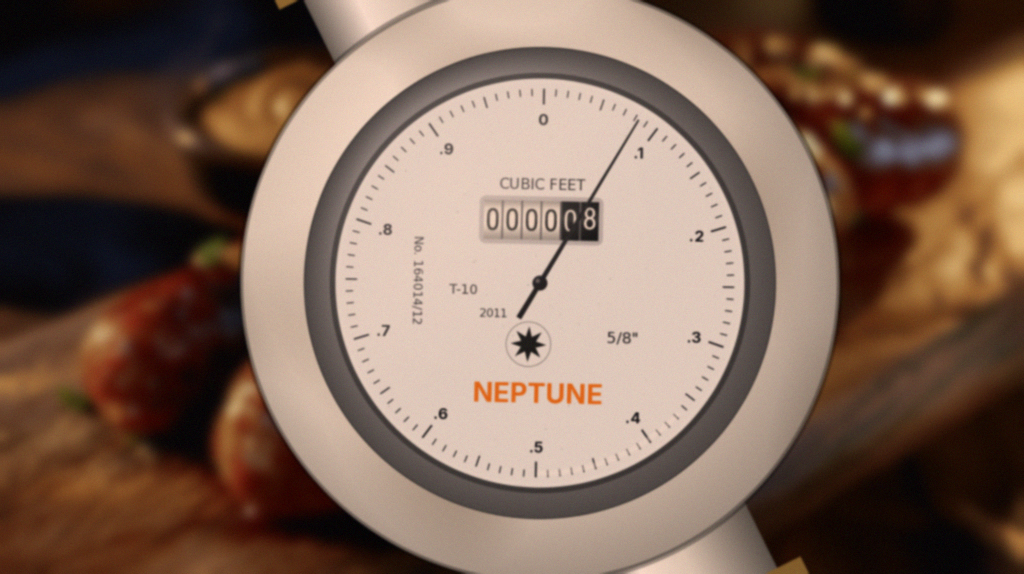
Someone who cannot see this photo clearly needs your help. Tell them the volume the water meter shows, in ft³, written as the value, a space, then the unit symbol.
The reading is 8.08 ft³
